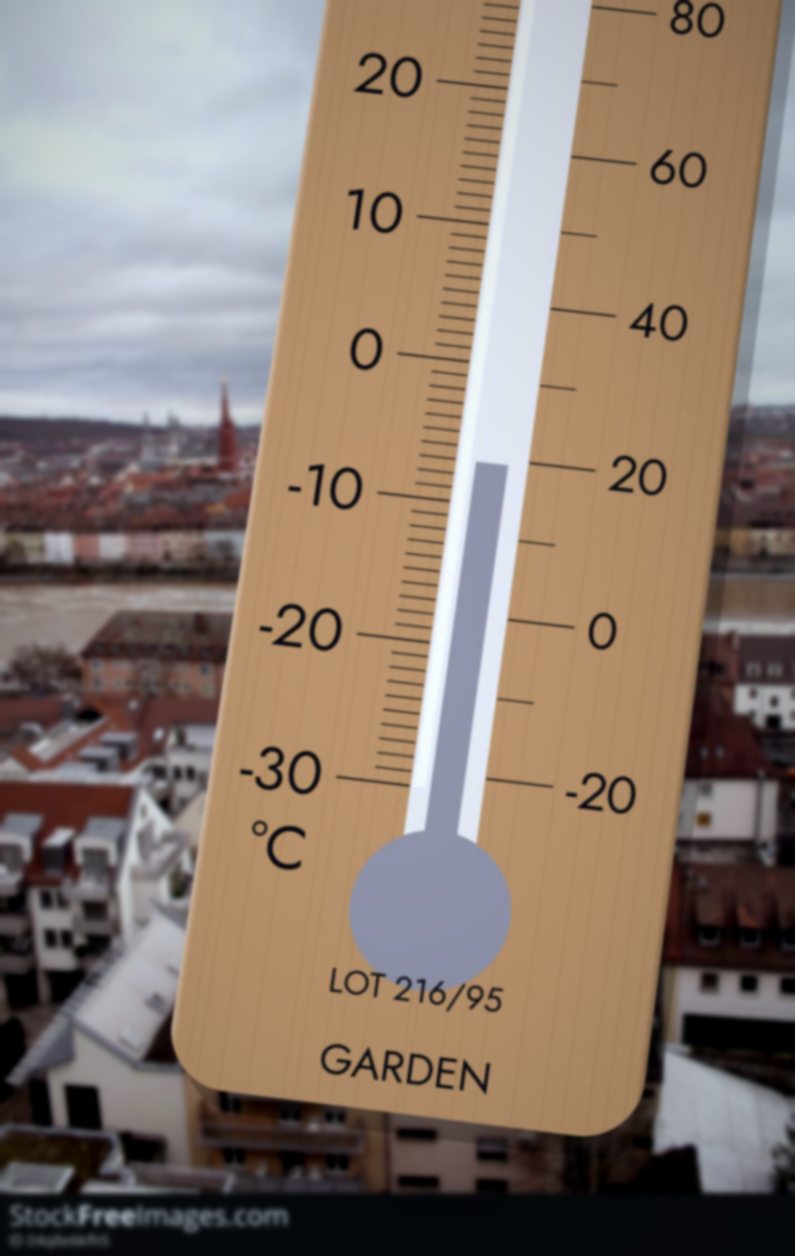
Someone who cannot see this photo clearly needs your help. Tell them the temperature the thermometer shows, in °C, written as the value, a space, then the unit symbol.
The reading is -7 °C
